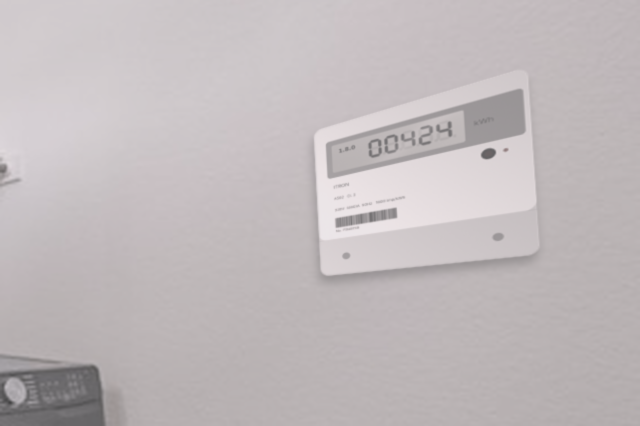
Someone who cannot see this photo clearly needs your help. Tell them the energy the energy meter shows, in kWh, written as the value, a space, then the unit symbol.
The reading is 424 kWh
